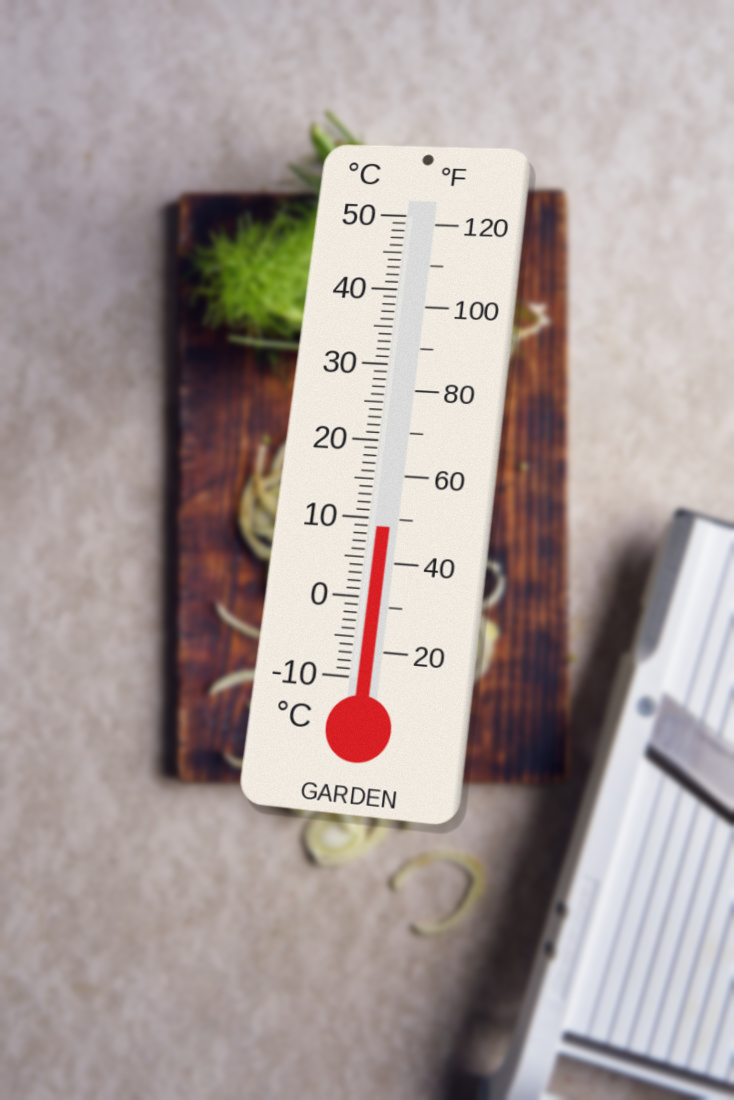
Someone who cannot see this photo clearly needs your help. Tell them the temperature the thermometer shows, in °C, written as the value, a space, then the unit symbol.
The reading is 9 °C
